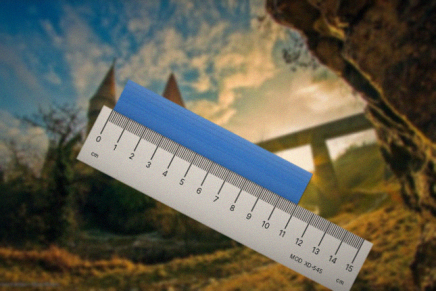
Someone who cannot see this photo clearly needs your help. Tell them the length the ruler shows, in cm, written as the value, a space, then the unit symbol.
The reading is 11 cm
